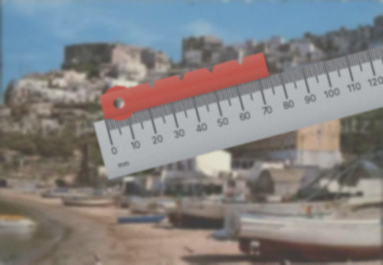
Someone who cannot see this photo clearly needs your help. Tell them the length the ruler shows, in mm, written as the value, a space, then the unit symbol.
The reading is 75 mm
